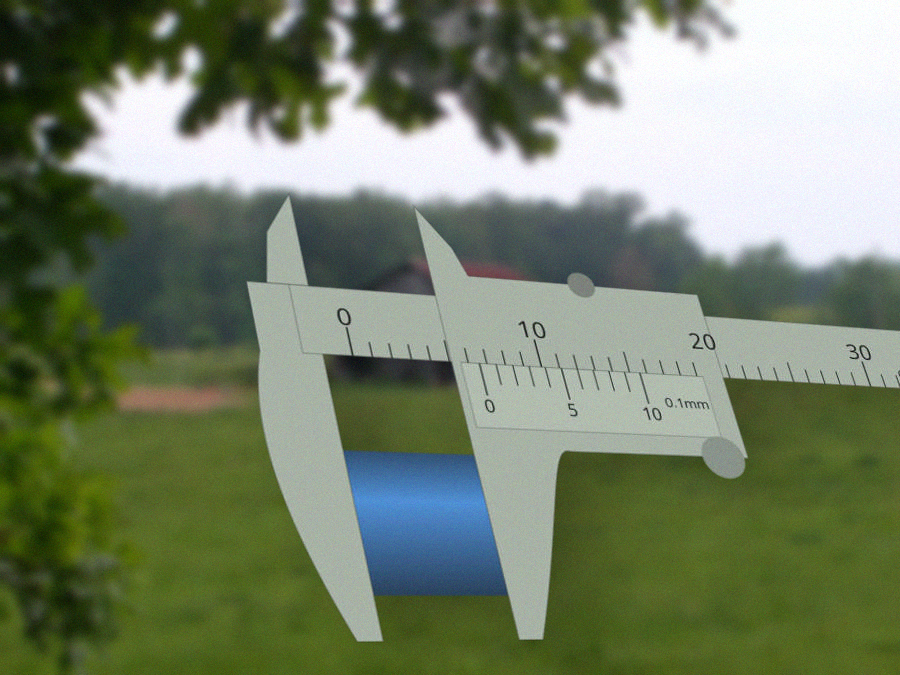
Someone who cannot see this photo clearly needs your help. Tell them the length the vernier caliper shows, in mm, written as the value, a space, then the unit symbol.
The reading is 6.6 mm
